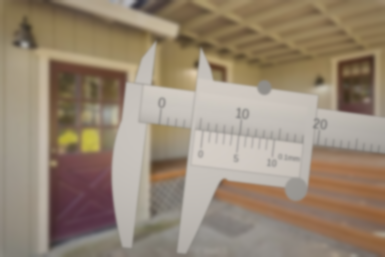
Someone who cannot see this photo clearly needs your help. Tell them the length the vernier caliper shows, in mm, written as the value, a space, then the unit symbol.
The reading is 5.4 mm
